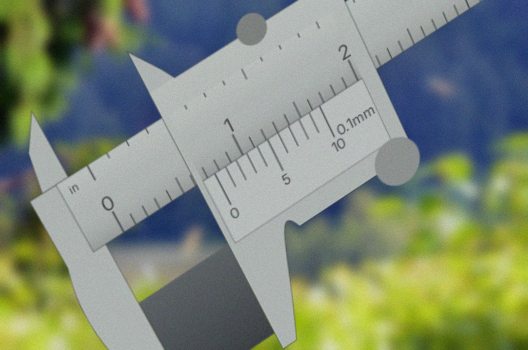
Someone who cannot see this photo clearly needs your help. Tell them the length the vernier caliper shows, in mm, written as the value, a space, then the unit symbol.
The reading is 7.6 mm
